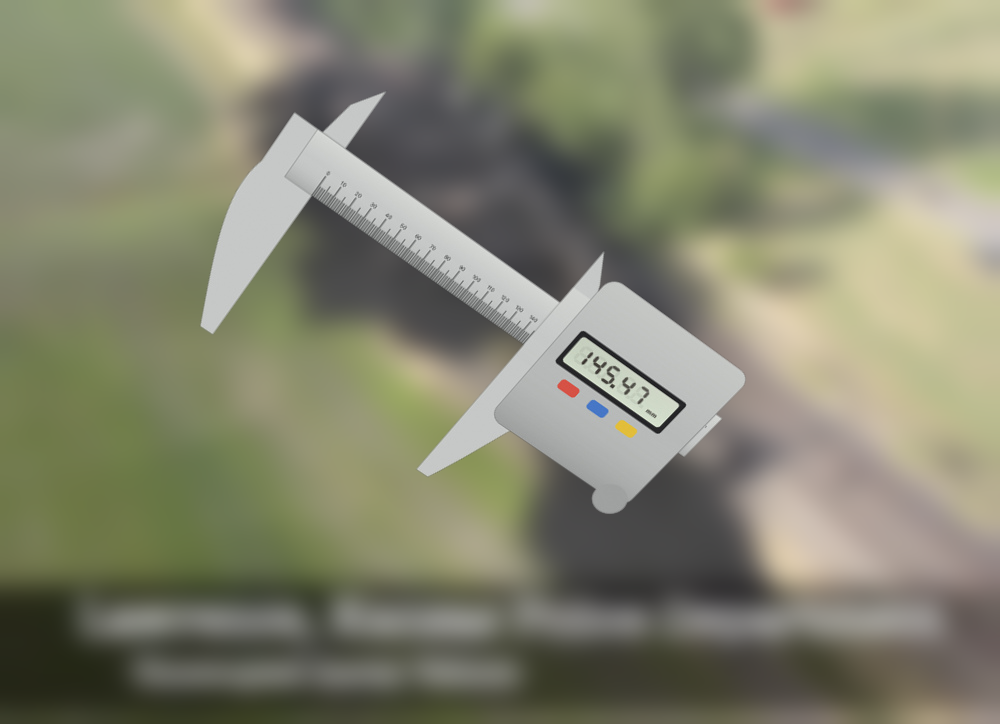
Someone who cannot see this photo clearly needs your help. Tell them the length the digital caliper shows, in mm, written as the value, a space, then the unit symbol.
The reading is 145.47 mm
